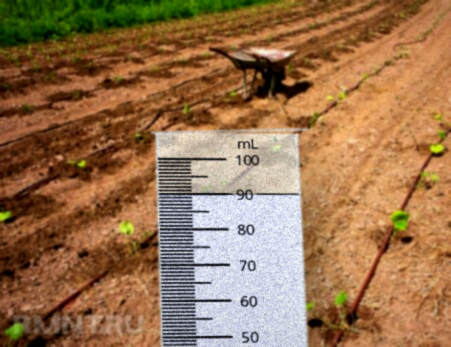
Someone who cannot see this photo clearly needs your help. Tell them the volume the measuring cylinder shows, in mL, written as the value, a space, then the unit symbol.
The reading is 90 mL
